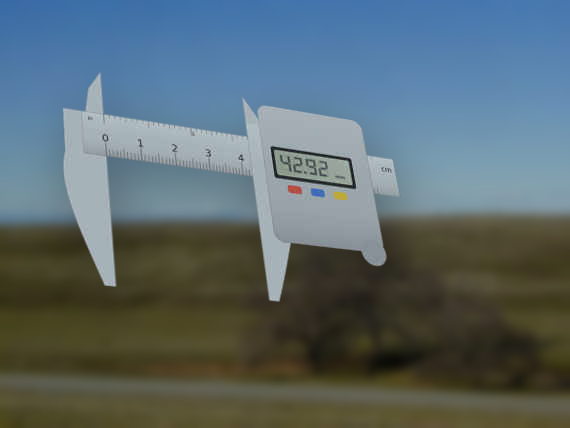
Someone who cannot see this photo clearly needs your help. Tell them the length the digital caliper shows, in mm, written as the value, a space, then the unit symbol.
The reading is 42.92 mm
